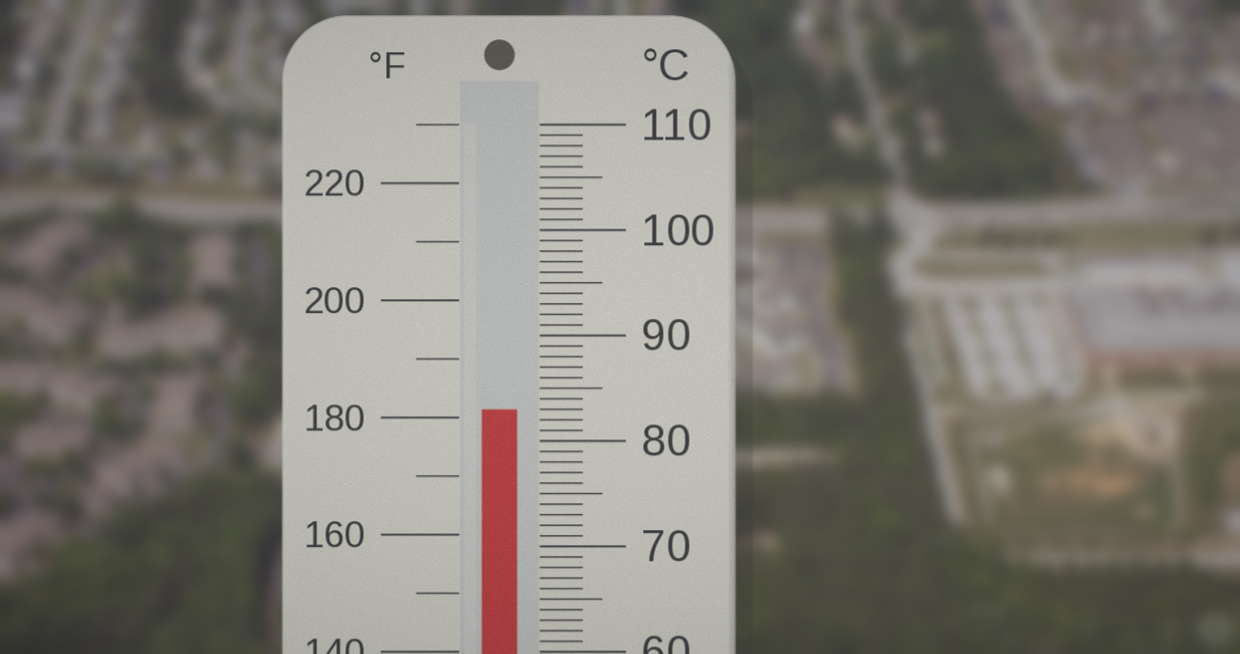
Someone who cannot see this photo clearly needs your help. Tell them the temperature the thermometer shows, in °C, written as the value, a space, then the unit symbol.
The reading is 83 °C
